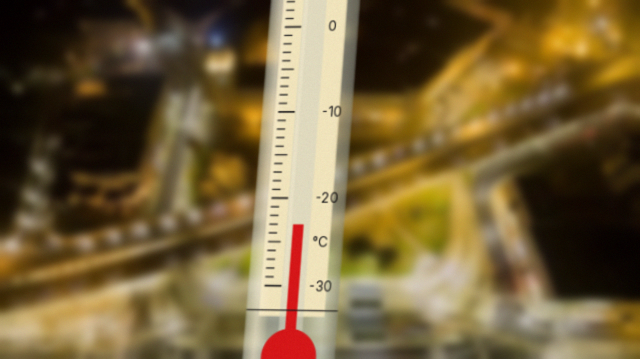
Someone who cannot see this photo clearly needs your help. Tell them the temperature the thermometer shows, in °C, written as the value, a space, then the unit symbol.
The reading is -23 °C
